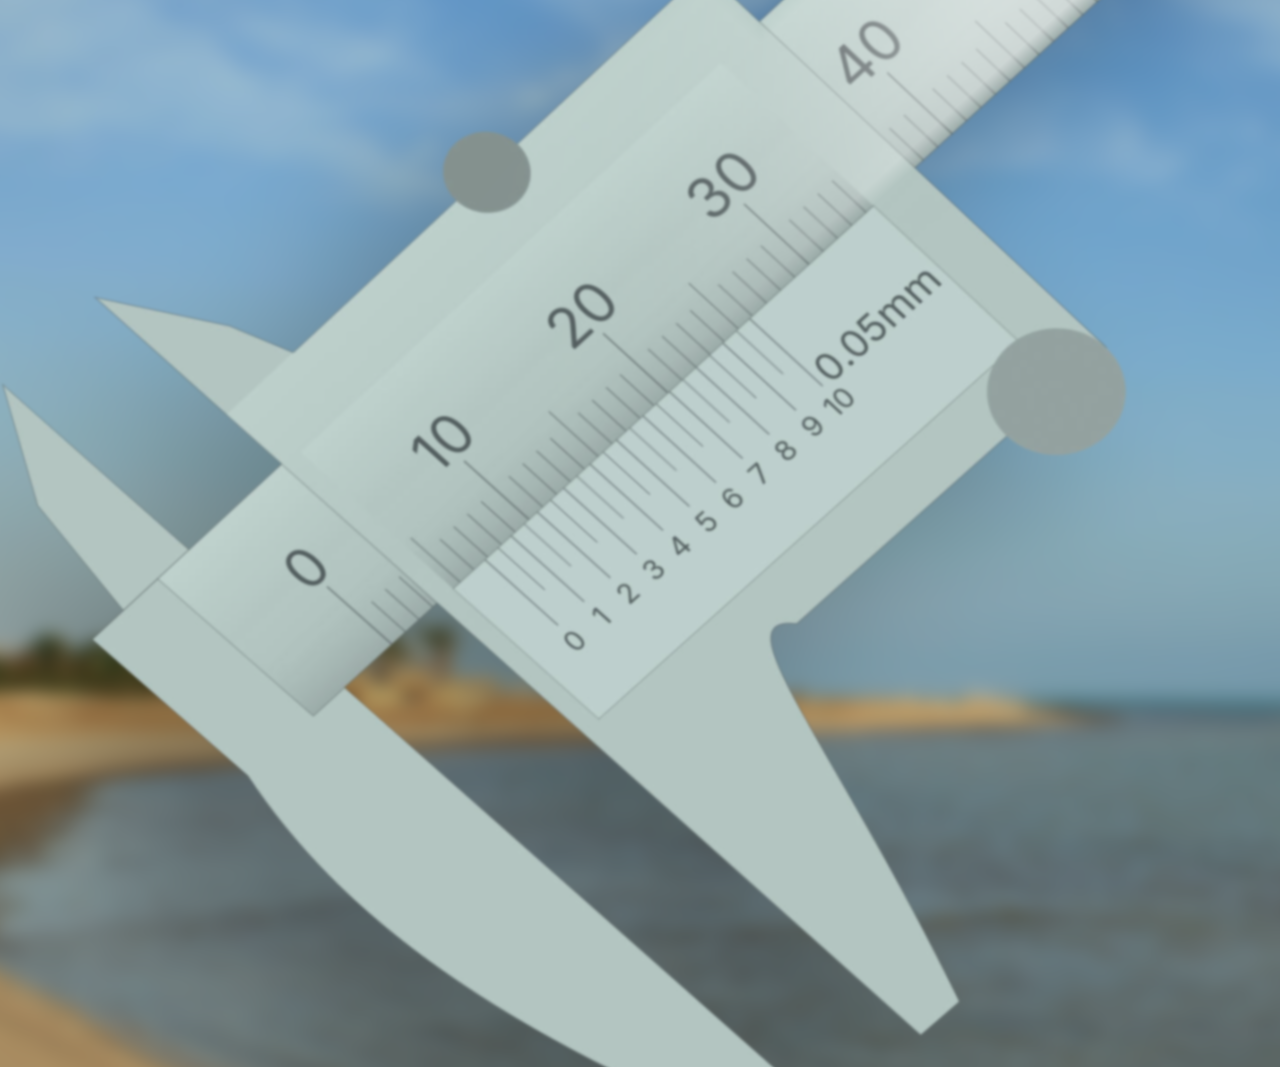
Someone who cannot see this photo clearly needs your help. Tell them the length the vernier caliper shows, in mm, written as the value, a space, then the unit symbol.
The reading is 6.8 mm
